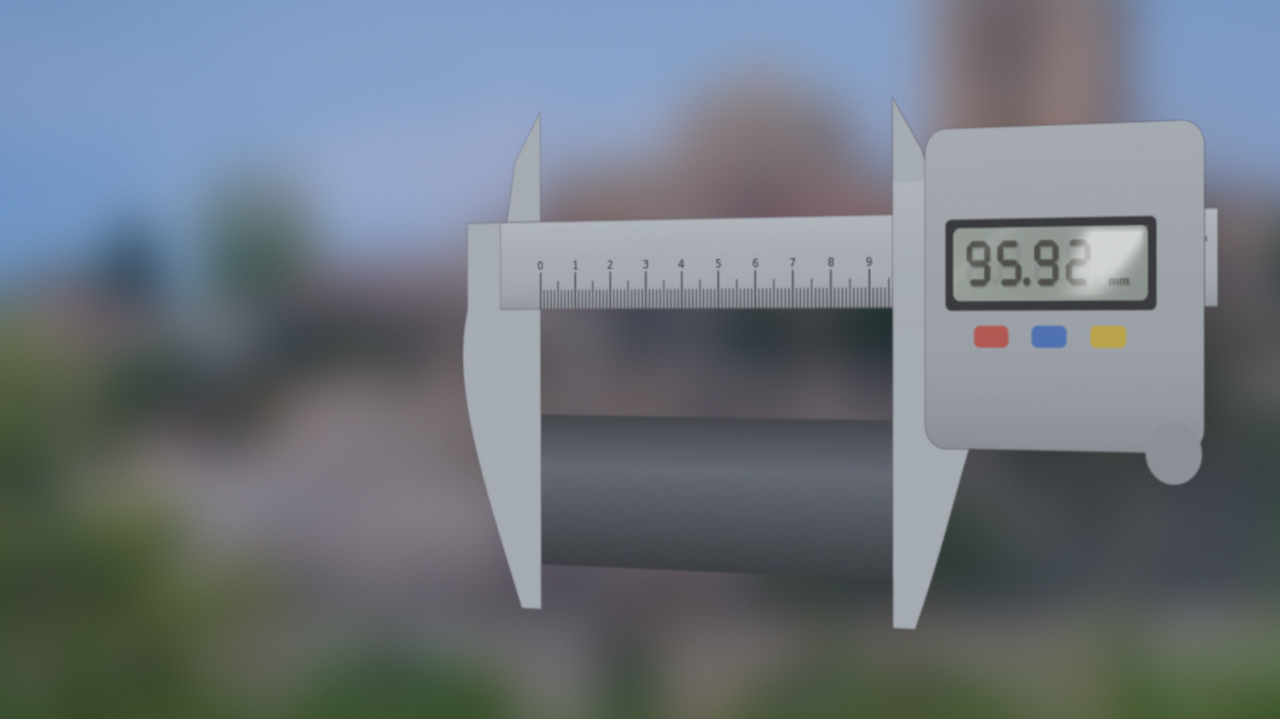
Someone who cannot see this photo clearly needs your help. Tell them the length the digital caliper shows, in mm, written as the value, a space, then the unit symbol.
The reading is 95.92 mm
